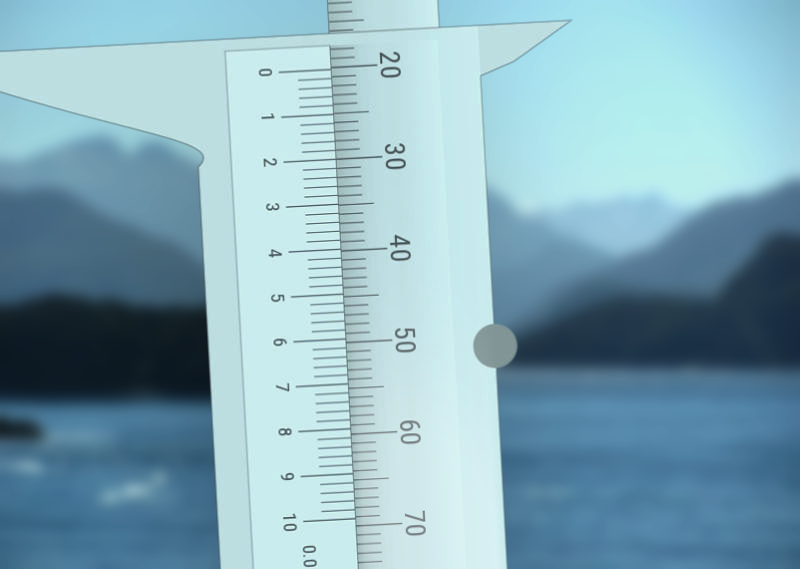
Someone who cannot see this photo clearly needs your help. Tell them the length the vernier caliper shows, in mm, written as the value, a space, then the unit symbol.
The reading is 20.2 mm
